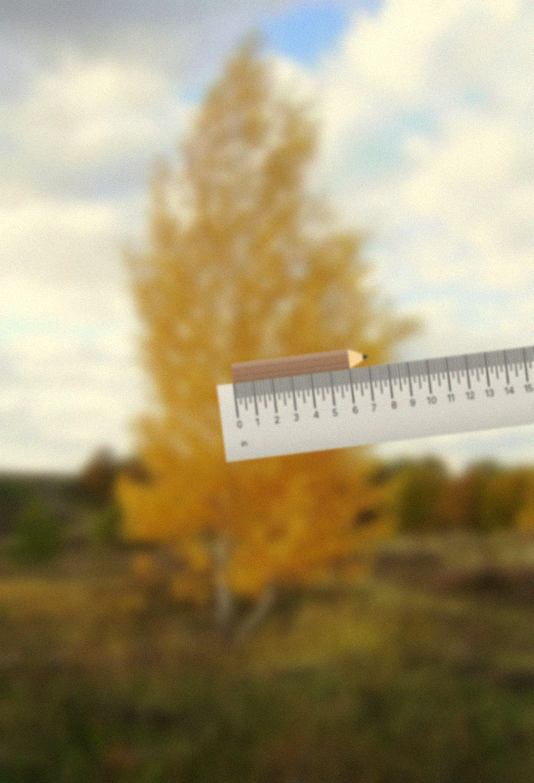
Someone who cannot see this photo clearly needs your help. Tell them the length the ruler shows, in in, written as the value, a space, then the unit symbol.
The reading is 7 in
